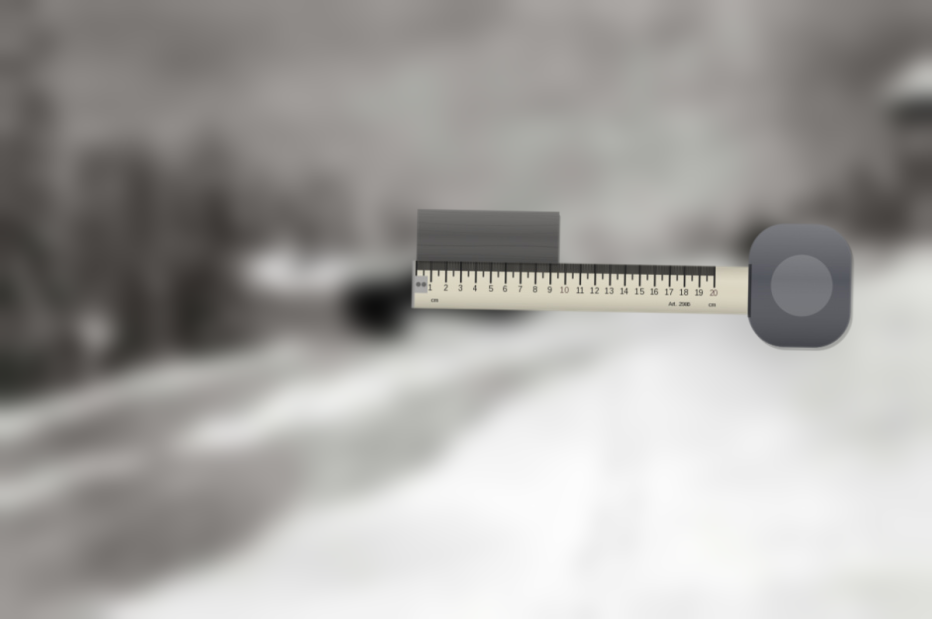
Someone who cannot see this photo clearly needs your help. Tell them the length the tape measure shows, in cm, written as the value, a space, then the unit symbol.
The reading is 9.5 cm
